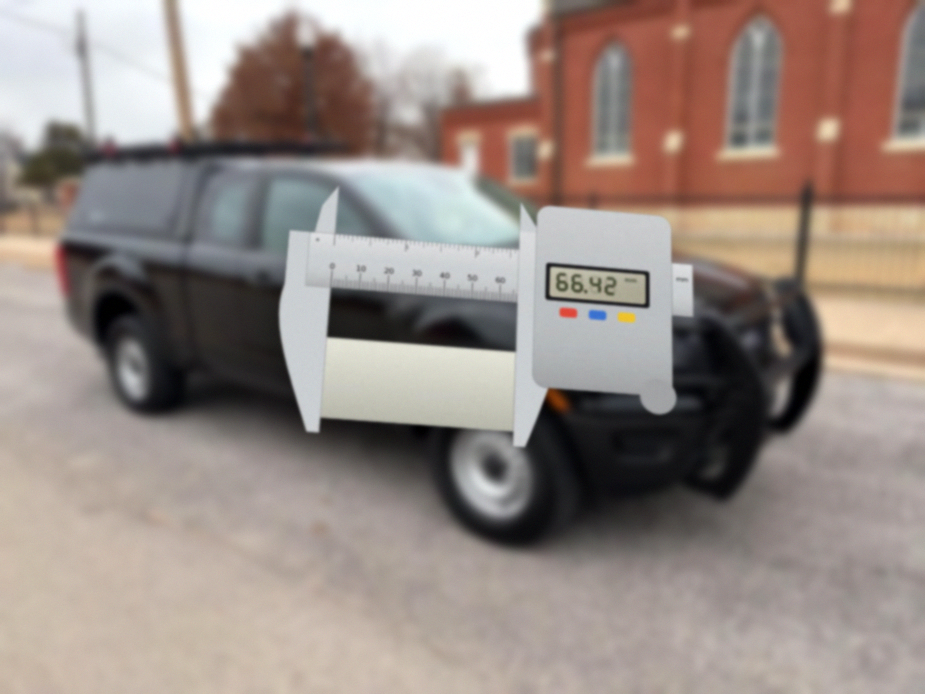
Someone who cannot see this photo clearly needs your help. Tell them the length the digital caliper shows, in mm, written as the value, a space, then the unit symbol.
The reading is 66.42 mm
